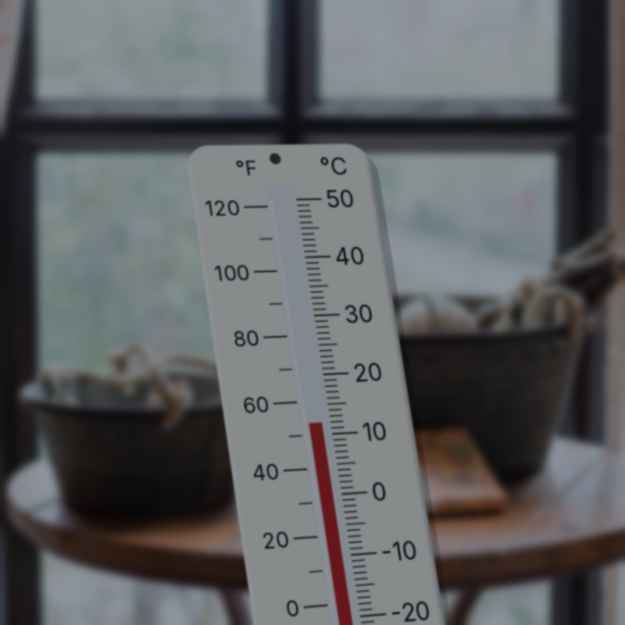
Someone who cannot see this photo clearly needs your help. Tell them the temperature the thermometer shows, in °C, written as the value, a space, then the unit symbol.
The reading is 12 °C
